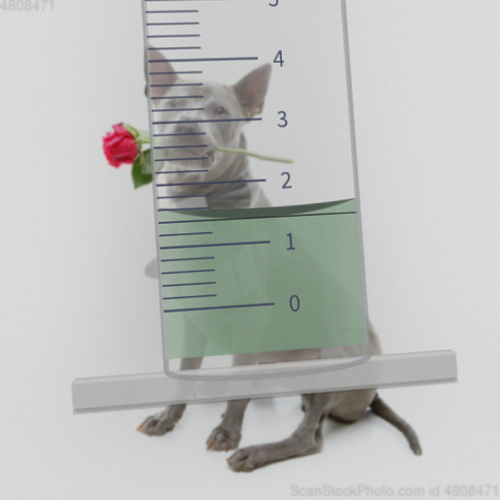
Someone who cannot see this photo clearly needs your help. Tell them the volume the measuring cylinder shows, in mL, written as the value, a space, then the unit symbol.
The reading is 1.4 mL
